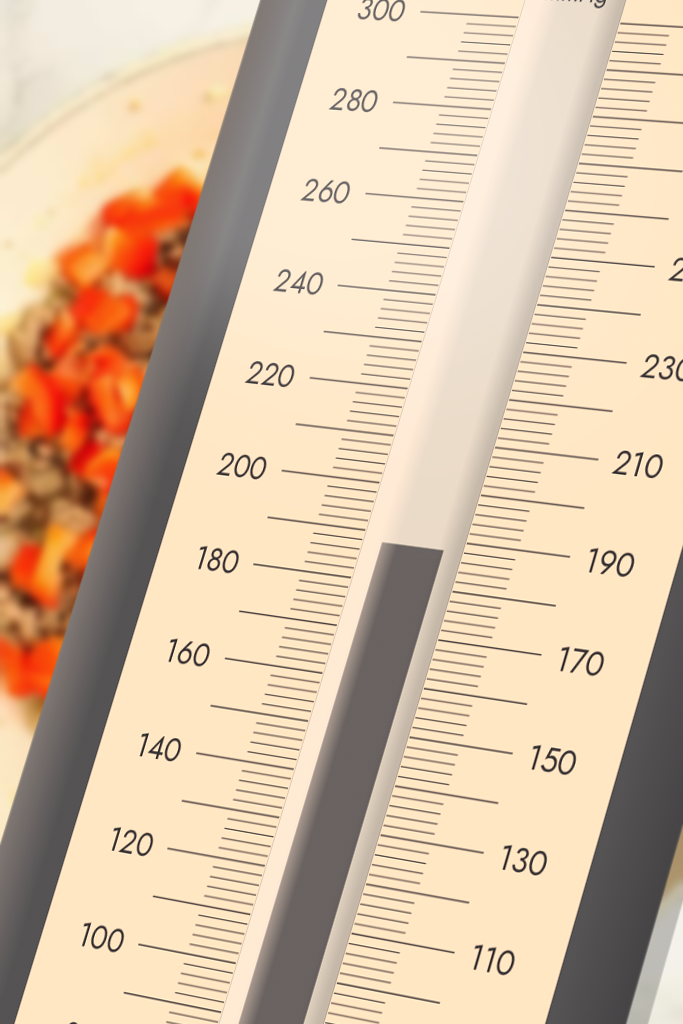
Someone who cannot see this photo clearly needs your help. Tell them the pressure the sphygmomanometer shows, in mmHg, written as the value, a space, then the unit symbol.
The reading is 188 mmHg
